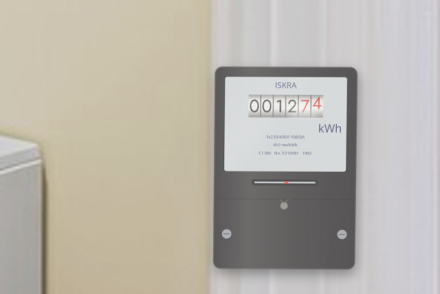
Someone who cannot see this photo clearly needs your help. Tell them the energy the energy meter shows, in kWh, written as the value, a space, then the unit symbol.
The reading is 12.74 kWh
